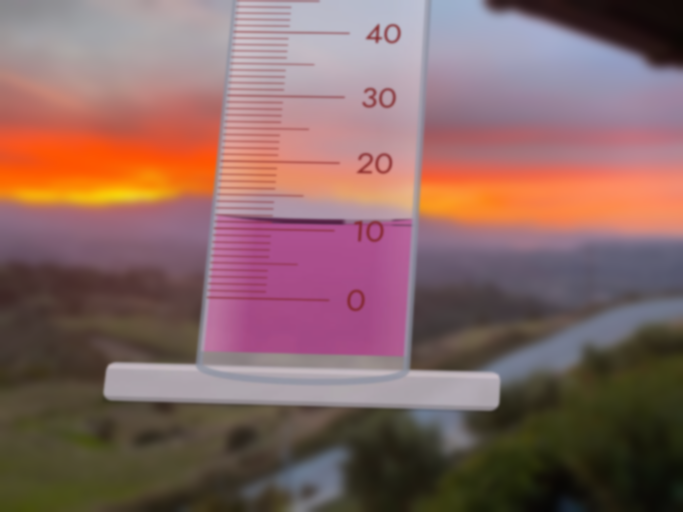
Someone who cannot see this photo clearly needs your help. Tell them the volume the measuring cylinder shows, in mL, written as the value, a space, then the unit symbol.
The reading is 11 mL
